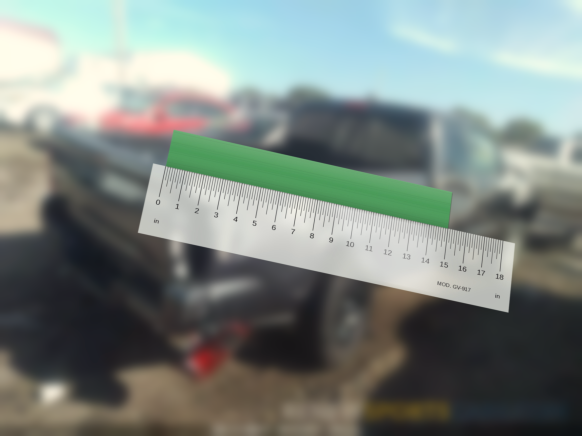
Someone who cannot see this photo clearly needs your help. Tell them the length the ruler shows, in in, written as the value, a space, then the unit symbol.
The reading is 15 in
